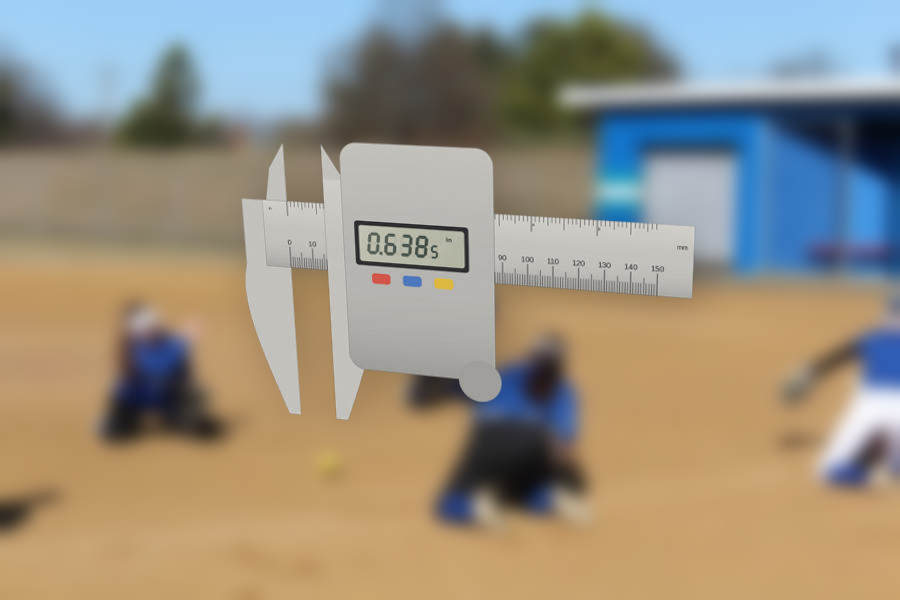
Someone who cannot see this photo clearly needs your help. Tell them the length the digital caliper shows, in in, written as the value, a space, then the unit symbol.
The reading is 0.6385 in
